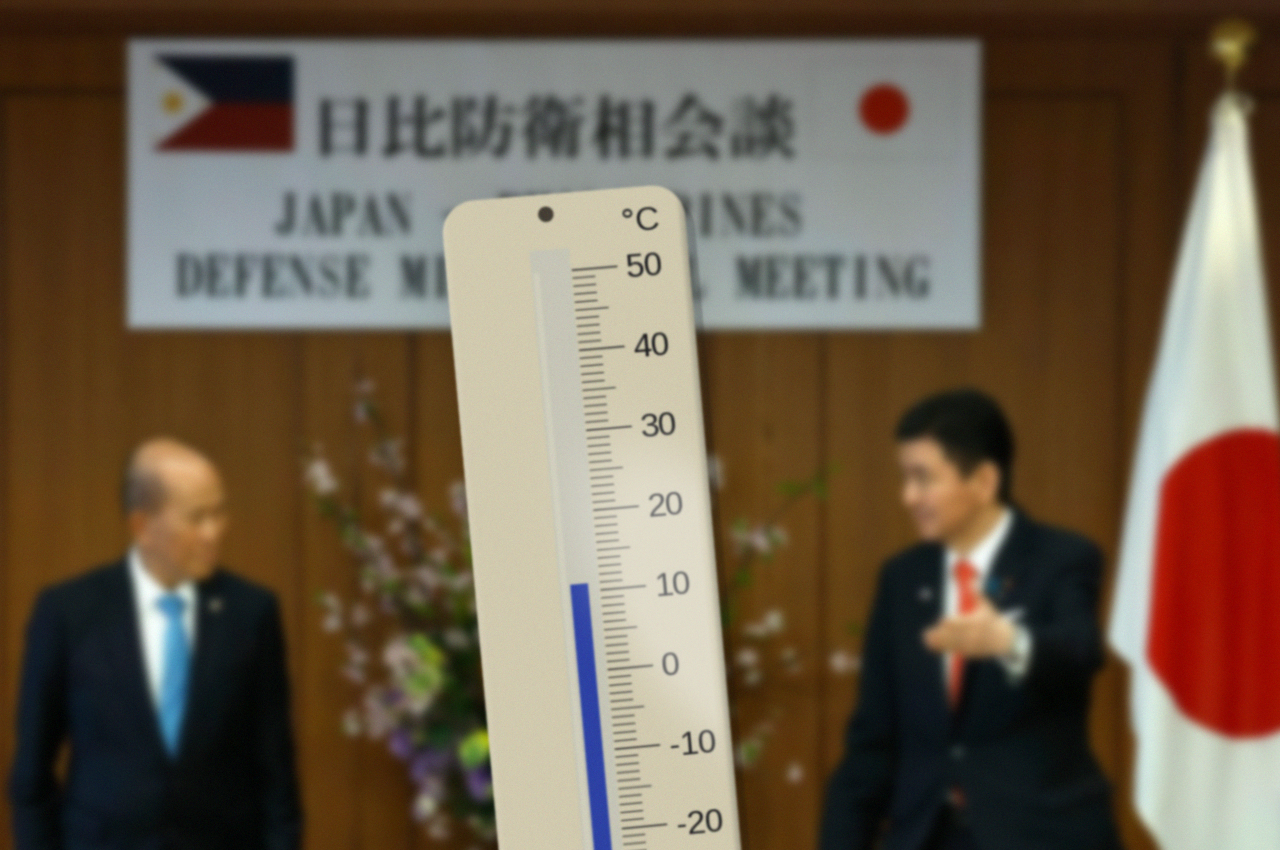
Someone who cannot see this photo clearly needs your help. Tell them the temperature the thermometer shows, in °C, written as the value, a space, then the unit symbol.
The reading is 11 °C
